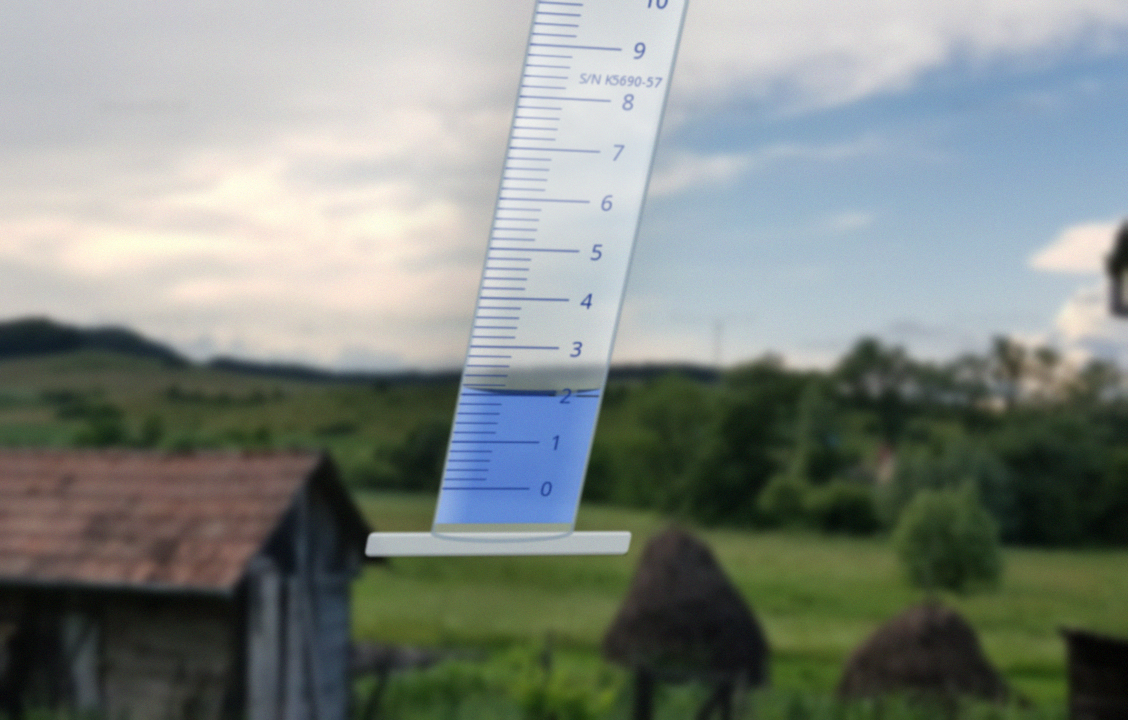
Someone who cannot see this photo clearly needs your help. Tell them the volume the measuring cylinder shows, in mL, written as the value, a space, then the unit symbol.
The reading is 2 mL
